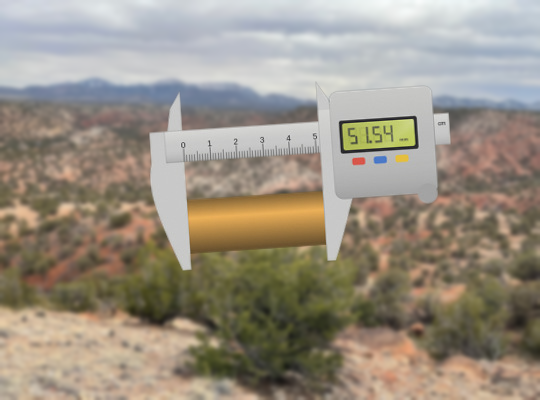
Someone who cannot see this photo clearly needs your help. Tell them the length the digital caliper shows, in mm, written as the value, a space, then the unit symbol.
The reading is 51.54 mm
